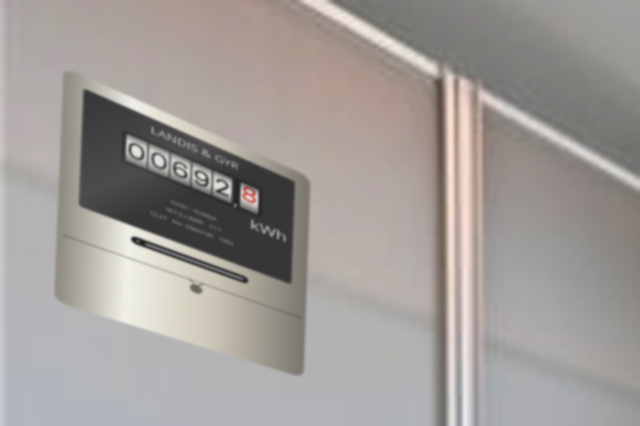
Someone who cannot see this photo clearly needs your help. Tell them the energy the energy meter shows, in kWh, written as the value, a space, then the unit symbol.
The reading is 692.8 kWh
